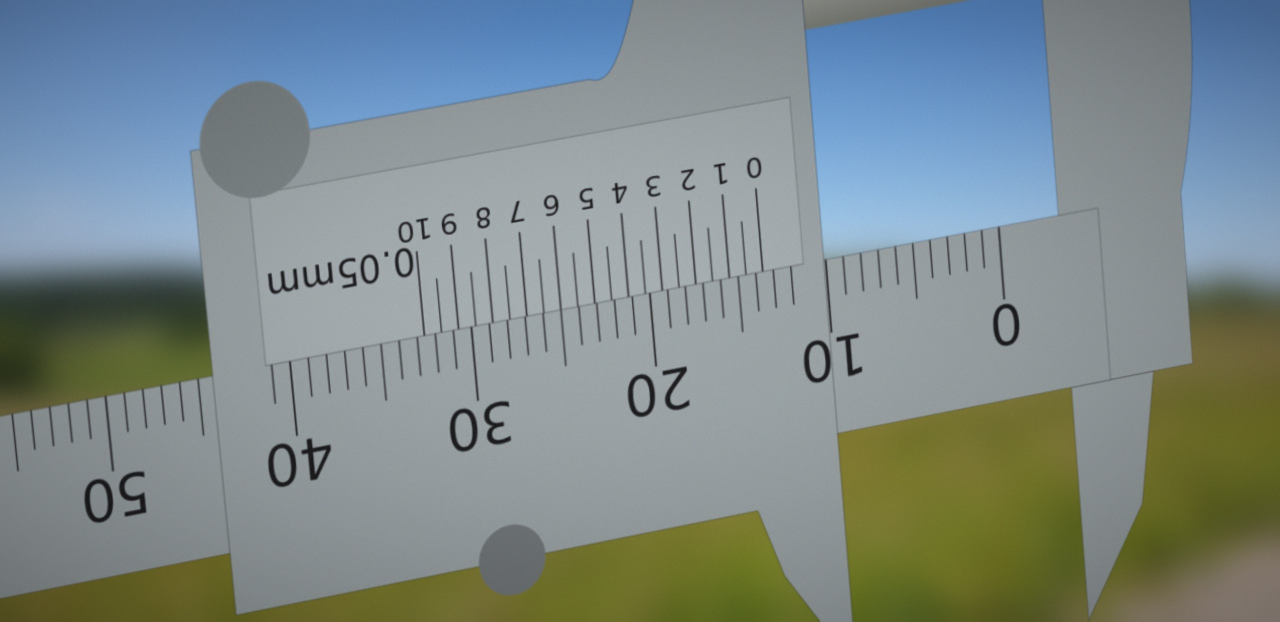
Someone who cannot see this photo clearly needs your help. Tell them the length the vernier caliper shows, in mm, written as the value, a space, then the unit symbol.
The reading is 13.6 mm
